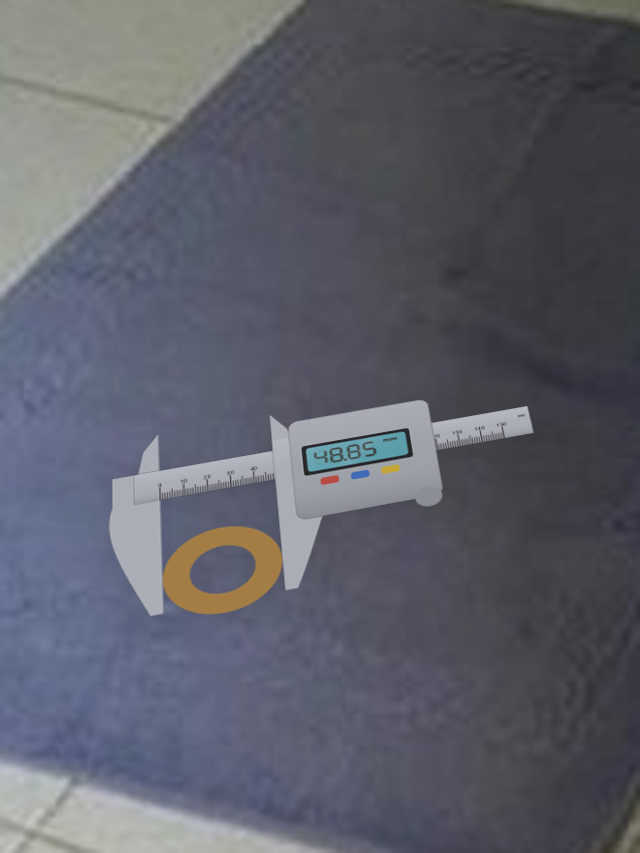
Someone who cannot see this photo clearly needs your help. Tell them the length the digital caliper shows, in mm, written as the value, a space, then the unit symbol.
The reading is 48.85 mm
